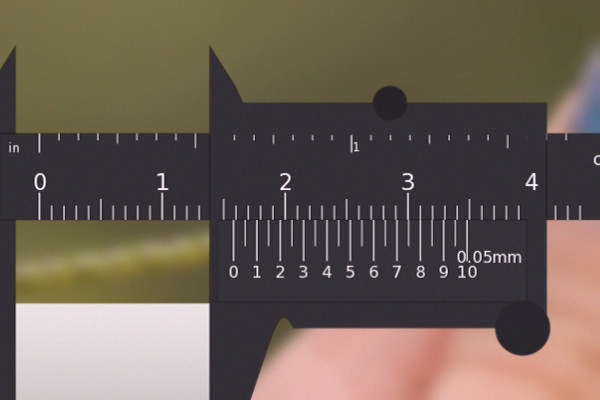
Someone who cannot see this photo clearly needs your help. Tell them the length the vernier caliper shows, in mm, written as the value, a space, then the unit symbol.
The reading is 15.8 mm
